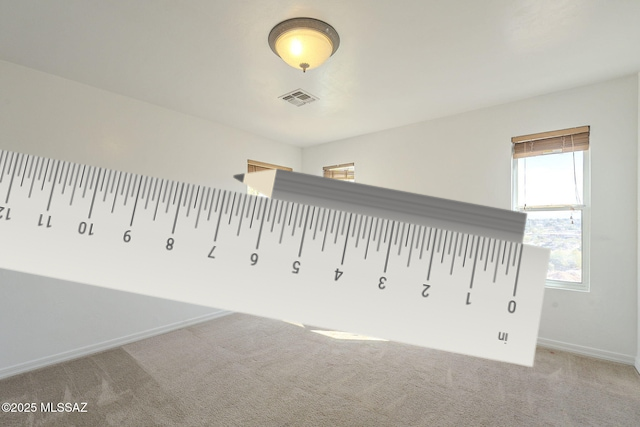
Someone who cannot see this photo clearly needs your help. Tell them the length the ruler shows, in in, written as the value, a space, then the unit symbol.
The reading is 6.875 in
